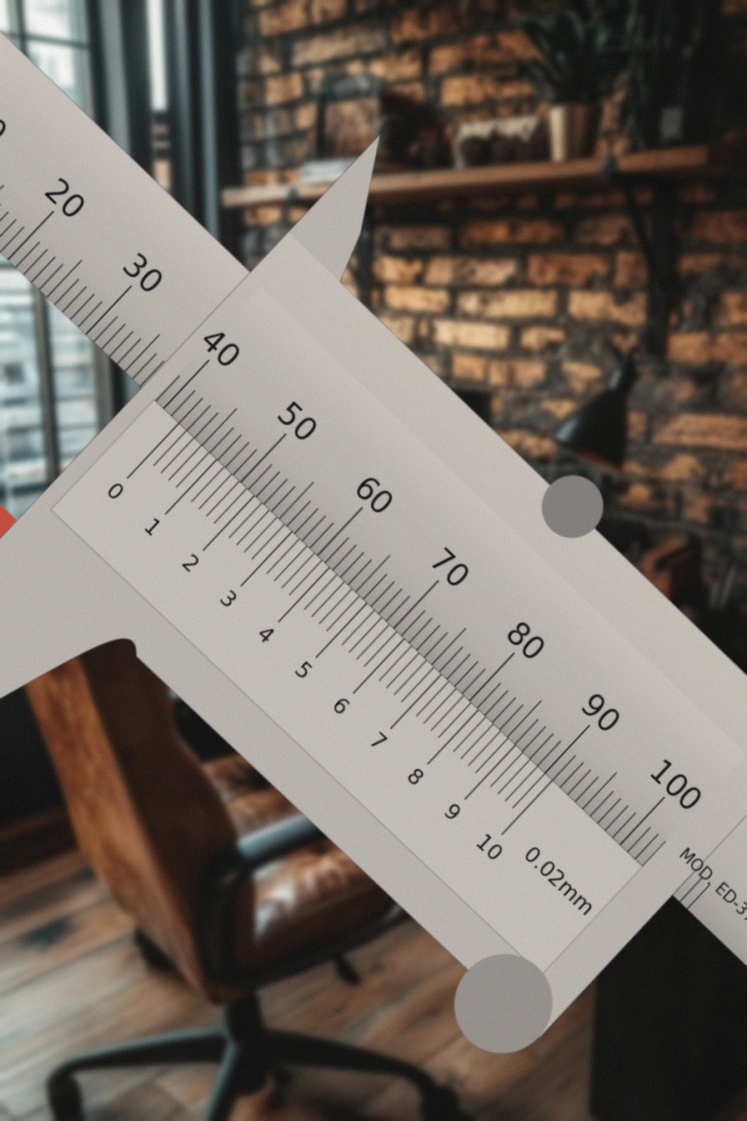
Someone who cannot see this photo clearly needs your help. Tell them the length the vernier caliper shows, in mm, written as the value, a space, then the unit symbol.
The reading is 42.0 mm
